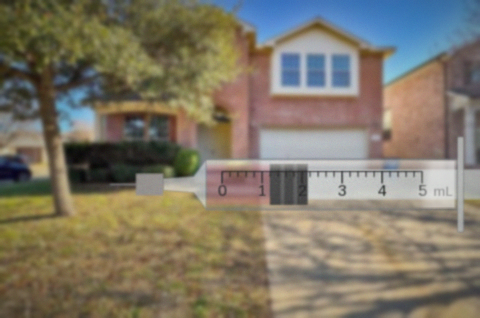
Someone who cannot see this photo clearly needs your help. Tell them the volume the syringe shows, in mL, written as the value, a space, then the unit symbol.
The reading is 1.2 mL
